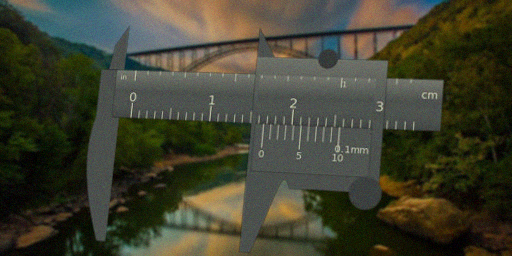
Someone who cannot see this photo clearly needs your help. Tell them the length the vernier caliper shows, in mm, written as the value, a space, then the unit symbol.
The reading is 16.6 mm
